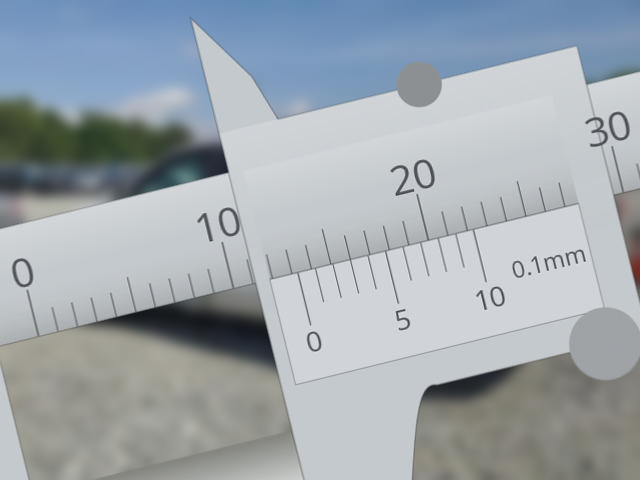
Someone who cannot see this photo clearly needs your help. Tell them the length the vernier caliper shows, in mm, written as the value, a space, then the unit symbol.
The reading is 13.3 mm
